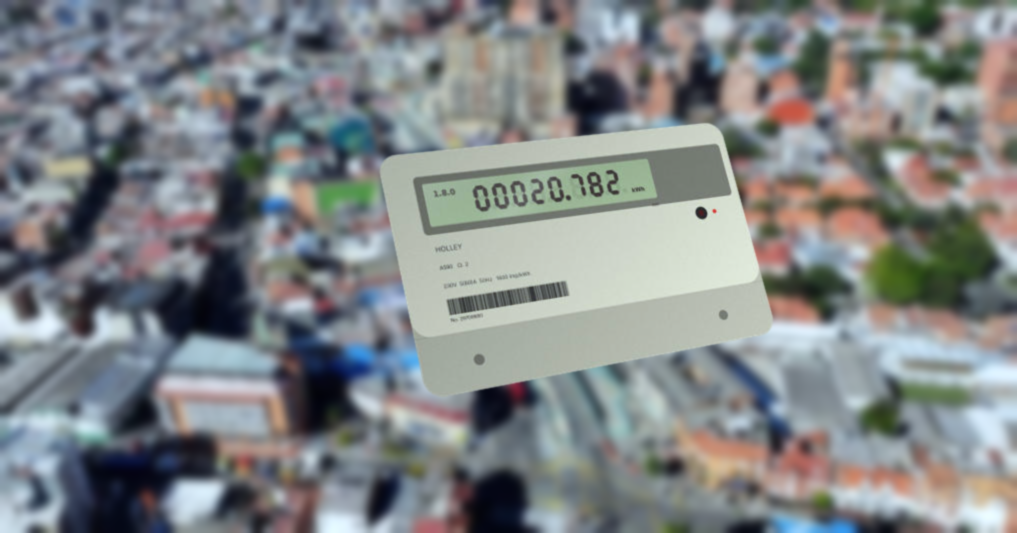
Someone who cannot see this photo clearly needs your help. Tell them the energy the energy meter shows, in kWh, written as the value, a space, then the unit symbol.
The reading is 20.782 kWh
